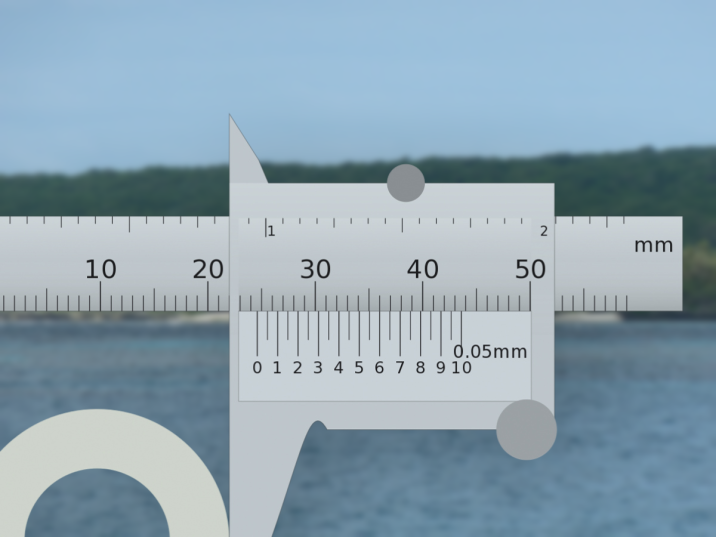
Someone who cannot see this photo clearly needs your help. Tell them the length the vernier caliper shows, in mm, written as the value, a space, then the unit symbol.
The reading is 24.6 mm
